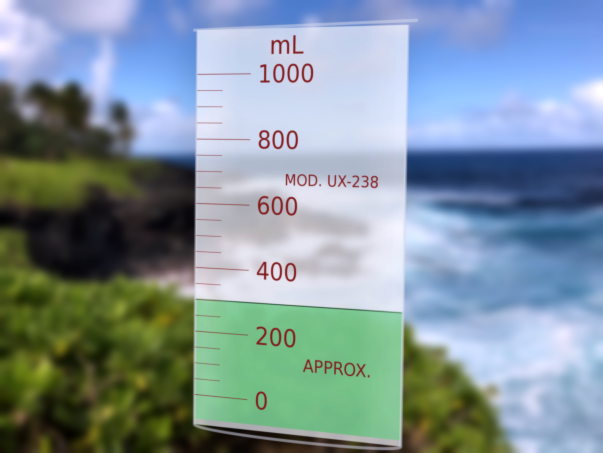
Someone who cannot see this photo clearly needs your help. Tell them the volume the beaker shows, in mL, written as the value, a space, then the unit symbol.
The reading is 300 mL
